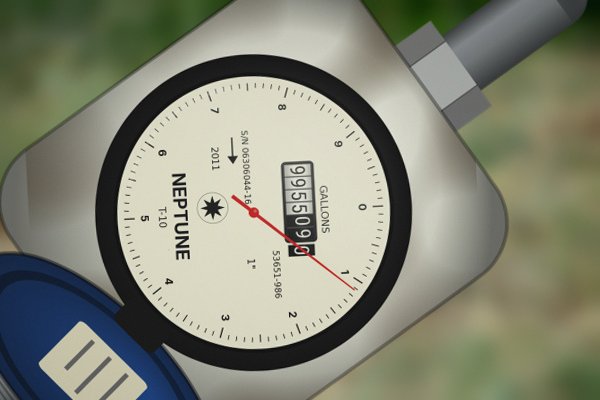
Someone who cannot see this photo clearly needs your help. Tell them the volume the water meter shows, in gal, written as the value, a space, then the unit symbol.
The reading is 9955091.1 gal
